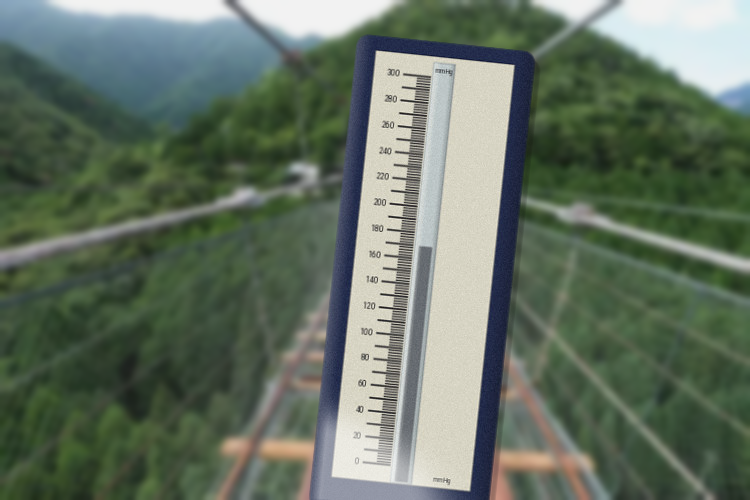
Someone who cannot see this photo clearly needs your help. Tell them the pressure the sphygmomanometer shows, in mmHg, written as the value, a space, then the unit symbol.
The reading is 170 mmHg
